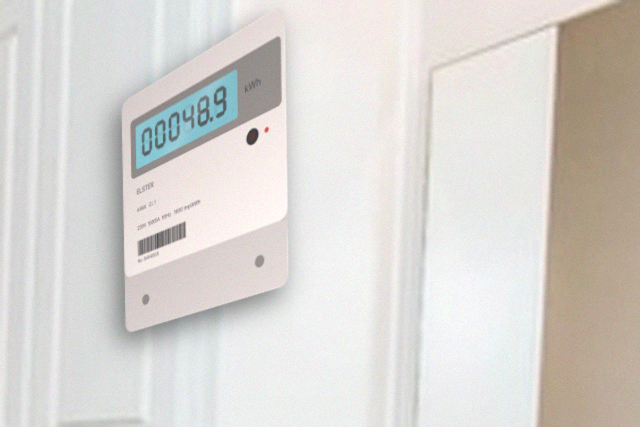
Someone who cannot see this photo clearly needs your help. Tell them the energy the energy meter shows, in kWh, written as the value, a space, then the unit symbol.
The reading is 48.9 kWh
